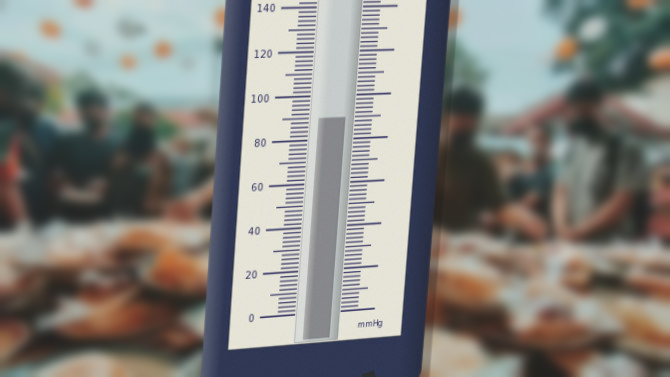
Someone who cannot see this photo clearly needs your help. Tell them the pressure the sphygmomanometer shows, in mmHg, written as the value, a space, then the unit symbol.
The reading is 90 mmHg
